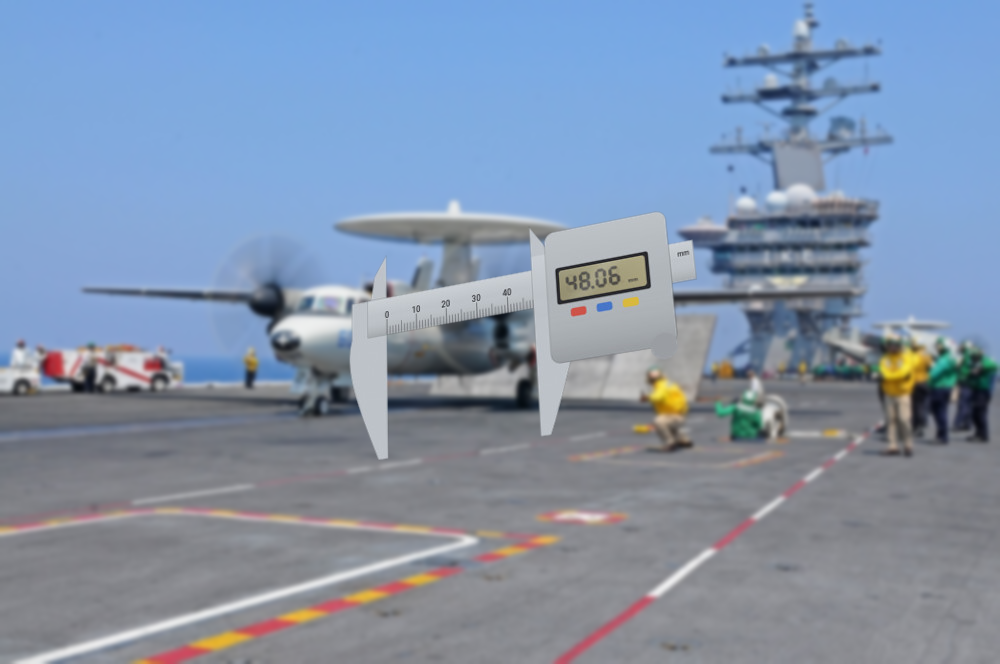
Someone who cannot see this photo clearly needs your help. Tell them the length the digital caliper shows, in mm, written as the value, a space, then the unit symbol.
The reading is 48.06 mm
